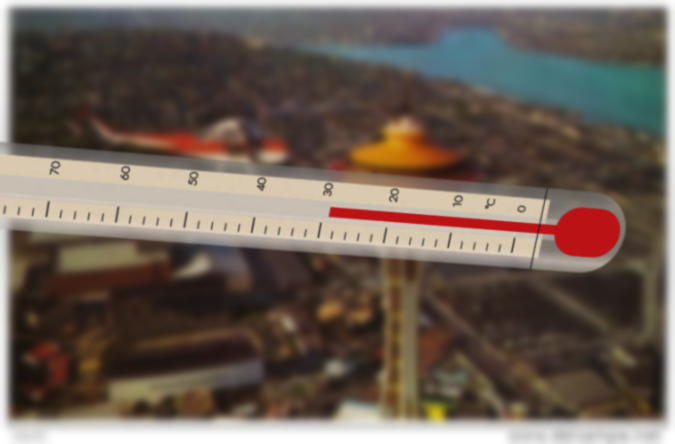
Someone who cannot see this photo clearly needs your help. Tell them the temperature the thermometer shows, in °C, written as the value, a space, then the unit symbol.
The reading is 29 °C
